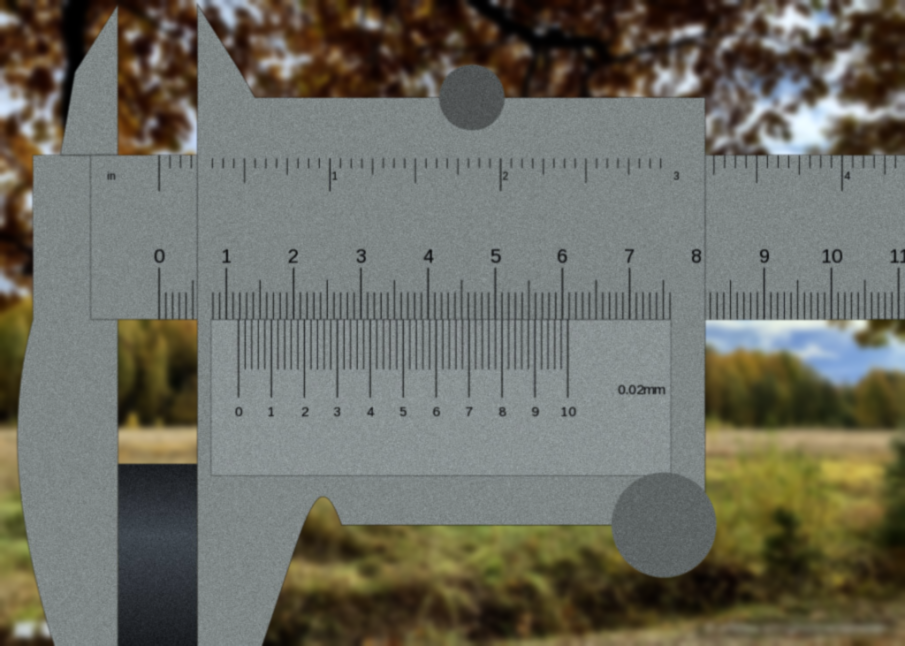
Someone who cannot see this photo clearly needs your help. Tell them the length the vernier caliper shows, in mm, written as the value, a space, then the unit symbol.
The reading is 11.8 mm
